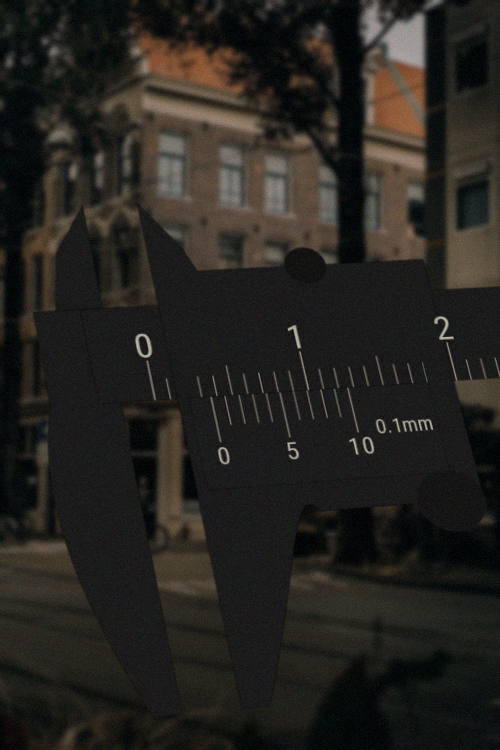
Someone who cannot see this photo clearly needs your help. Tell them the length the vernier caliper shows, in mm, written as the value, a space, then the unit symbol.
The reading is 3.6 mm
